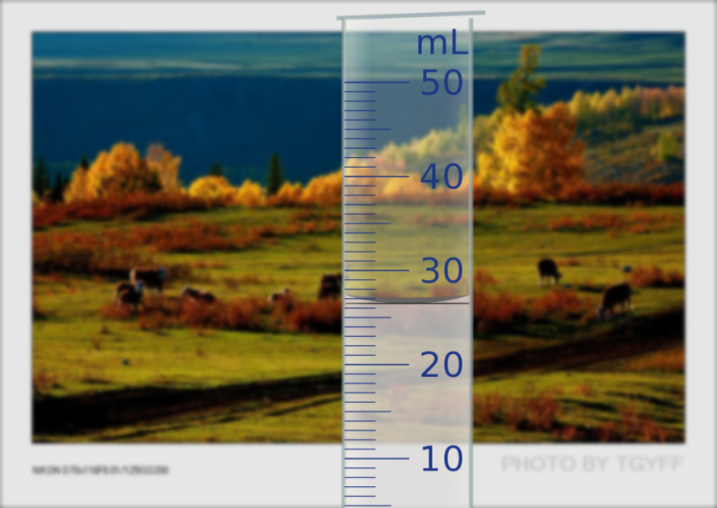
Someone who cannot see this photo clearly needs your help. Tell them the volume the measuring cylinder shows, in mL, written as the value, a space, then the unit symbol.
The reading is 26.5 mL
